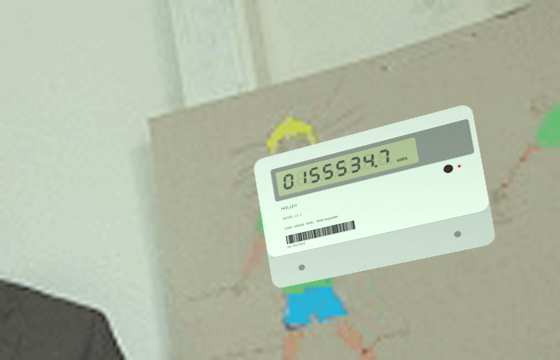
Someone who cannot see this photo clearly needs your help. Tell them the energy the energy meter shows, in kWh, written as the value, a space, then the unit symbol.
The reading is 155534.7 kWh
